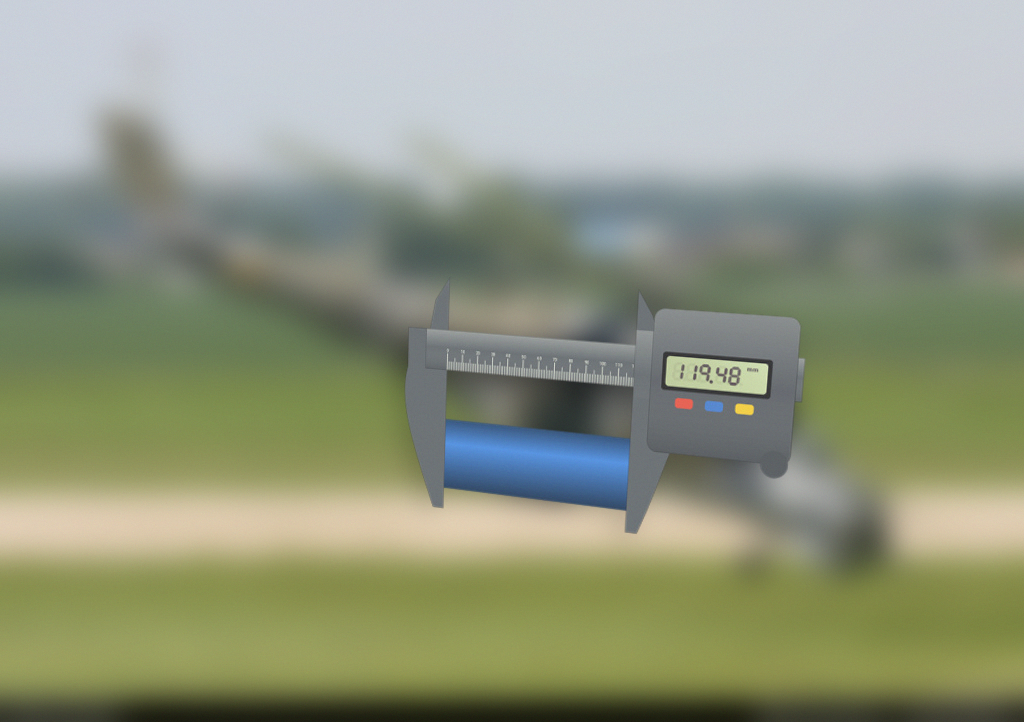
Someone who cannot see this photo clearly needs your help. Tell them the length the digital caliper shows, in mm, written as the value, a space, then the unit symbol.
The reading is 119.48 mm
